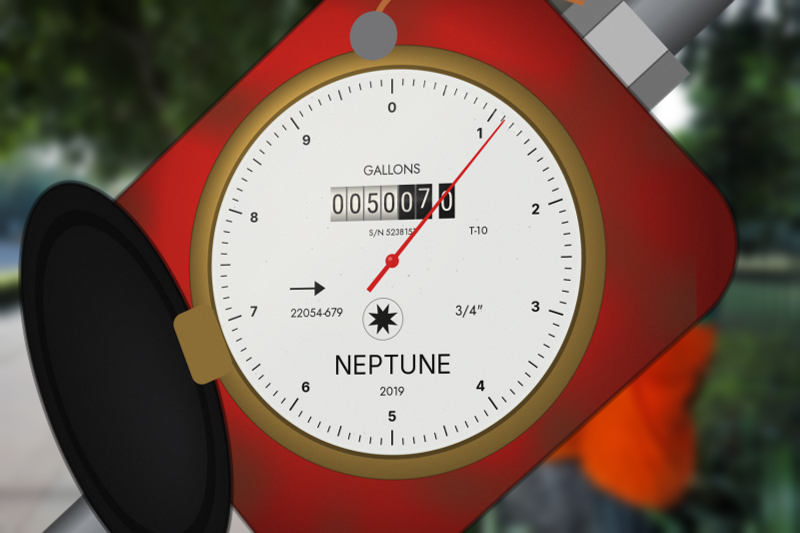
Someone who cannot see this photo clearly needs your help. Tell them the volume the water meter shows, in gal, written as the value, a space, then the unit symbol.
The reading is 50071.1 gal
